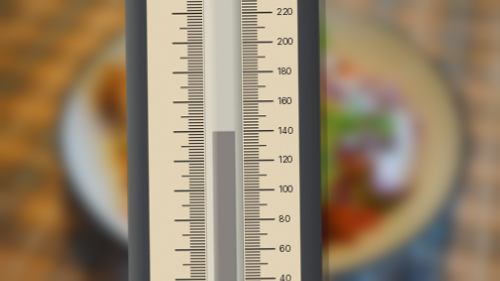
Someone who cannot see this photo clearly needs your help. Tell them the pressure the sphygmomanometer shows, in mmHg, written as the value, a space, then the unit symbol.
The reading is 140 mmHg
